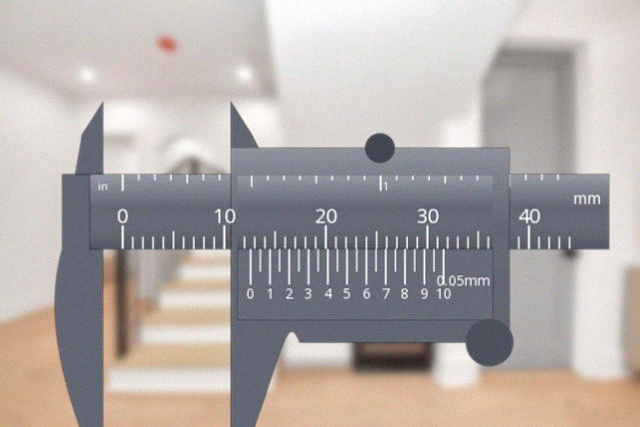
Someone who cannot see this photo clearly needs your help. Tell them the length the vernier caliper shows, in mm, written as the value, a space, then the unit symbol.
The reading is 12.6 mm
